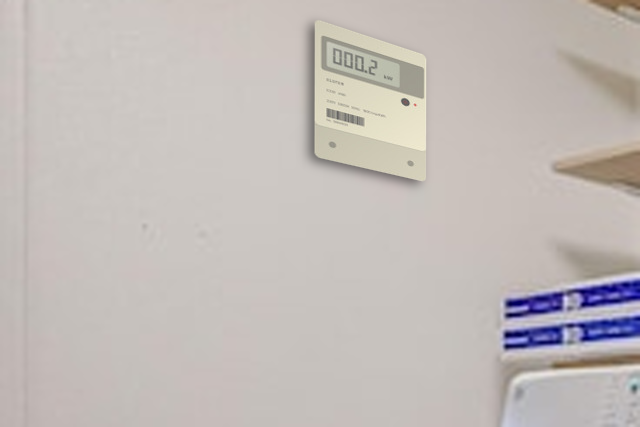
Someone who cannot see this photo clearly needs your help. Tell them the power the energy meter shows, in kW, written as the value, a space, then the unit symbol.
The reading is 0.2 kW
